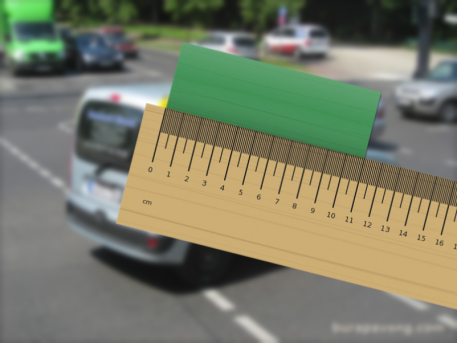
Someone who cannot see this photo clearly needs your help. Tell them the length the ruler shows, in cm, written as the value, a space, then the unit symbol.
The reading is 11 cm
